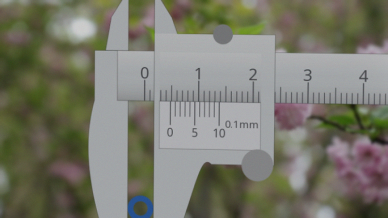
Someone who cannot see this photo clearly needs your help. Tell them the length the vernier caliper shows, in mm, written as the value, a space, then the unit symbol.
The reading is 4.8 mm
